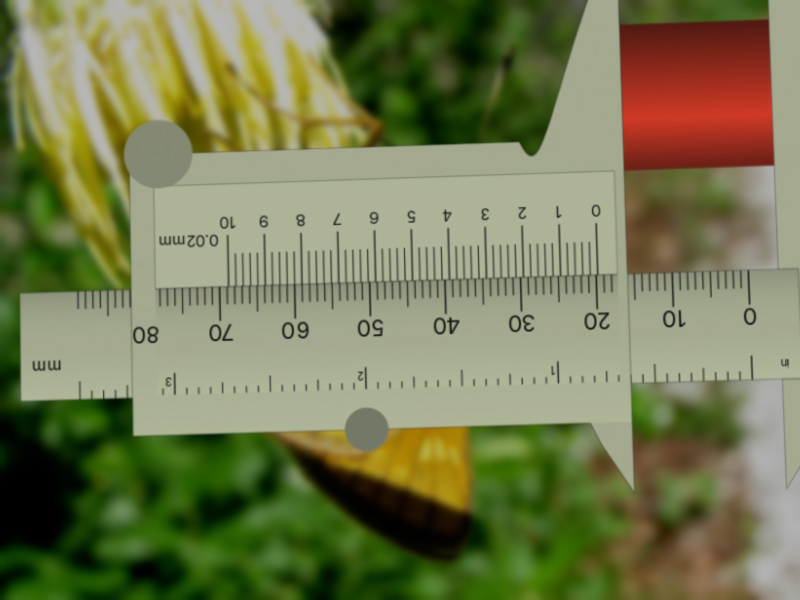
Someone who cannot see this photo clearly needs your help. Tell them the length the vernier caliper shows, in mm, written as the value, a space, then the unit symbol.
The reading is 19.8 mm
